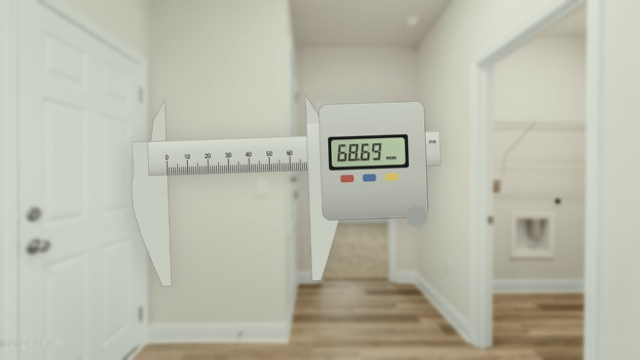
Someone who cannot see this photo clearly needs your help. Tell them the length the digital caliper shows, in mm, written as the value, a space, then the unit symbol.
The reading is 68.69 mm
